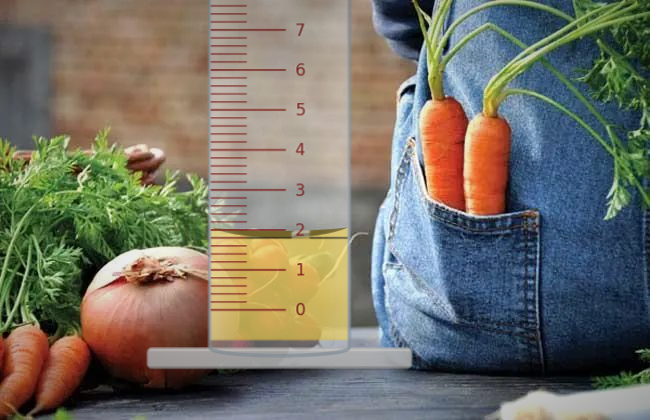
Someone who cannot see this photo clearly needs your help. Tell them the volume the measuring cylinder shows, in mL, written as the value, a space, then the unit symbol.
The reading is 1.8 mL
